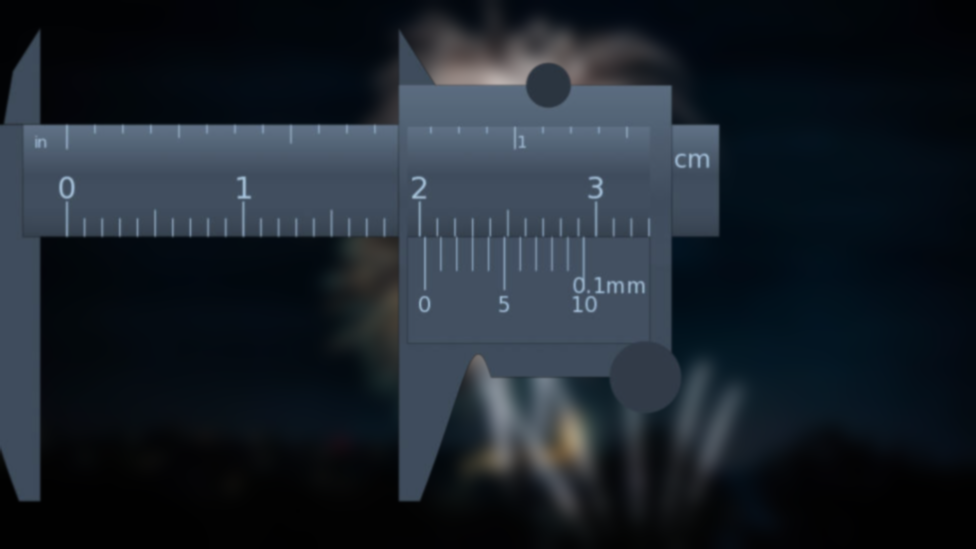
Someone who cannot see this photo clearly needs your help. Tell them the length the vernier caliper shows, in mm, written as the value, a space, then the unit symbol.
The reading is 20.3 mm
